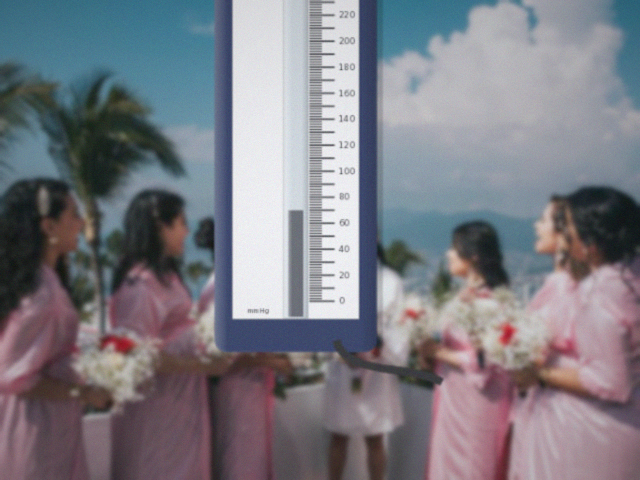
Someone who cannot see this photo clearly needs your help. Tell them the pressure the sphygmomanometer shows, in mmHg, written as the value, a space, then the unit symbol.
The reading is 70 mmHg
